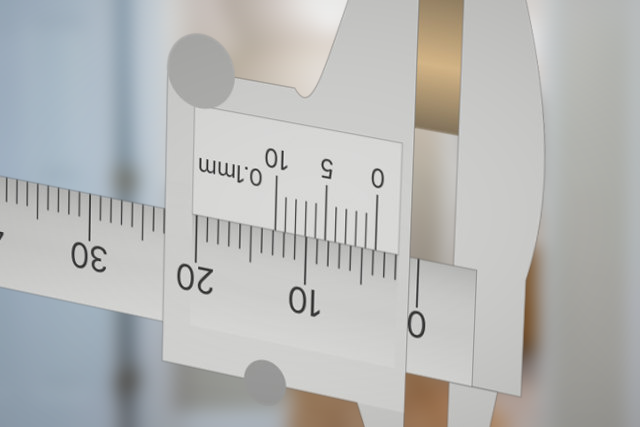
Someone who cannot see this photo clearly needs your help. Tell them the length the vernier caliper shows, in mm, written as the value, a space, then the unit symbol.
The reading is 3.8 mm
